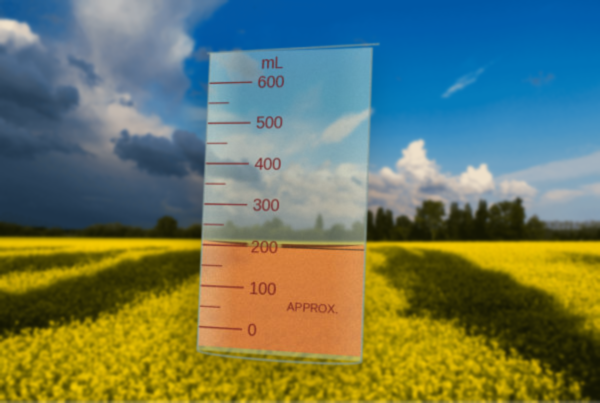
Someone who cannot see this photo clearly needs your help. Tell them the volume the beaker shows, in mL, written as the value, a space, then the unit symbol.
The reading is 200 mL
